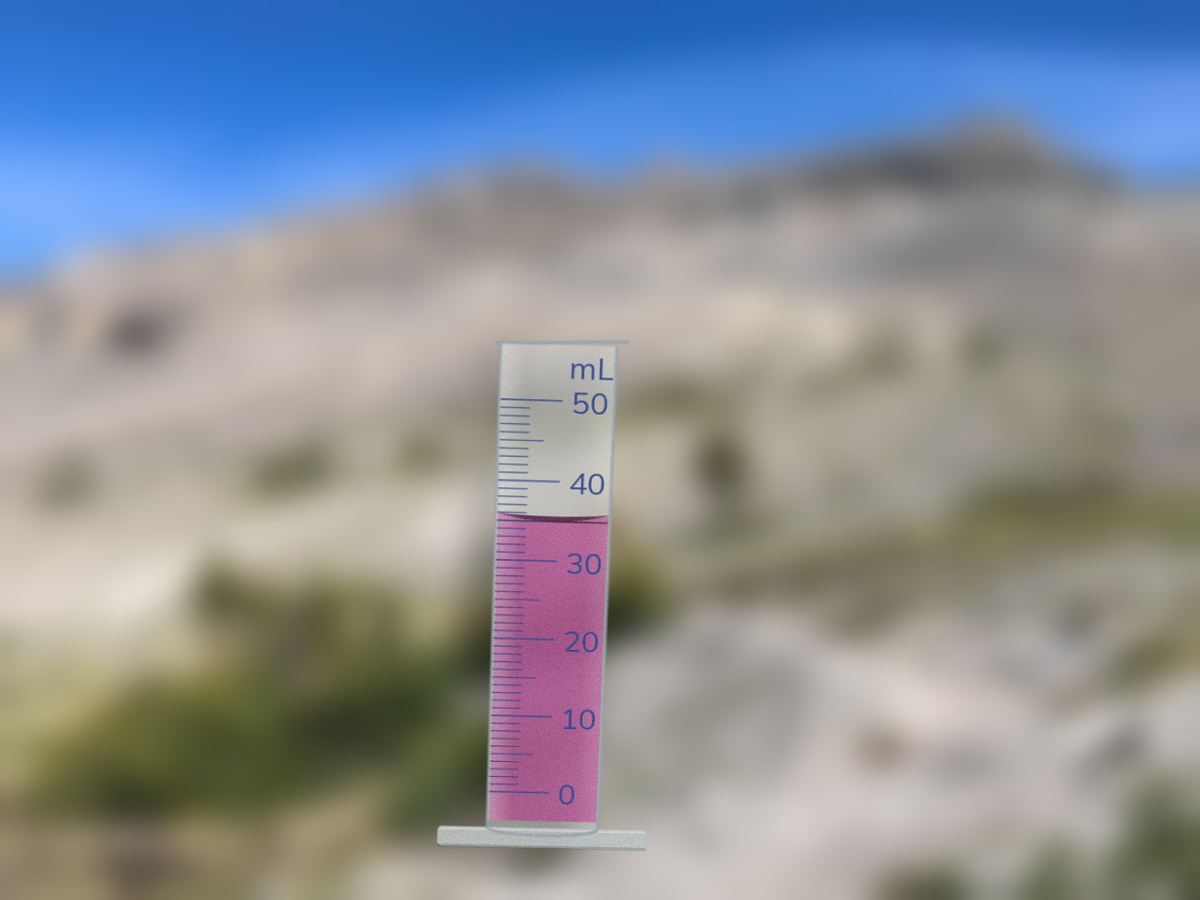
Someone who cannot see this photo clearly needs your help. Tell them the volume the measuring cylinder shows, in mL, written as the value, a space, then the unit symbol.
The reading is 35 mL
